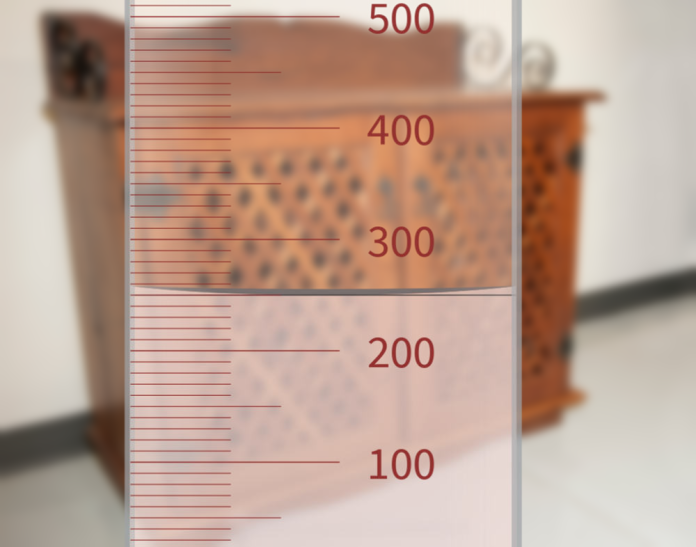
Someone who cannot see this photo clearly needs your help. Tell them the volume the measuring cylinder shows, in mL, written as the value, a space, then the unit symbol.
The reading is 250 mL
